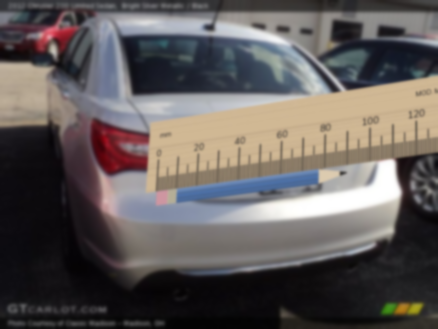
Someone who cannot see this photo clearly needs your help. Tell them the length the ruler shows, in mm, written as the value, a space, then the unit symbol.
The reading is 90 mm
